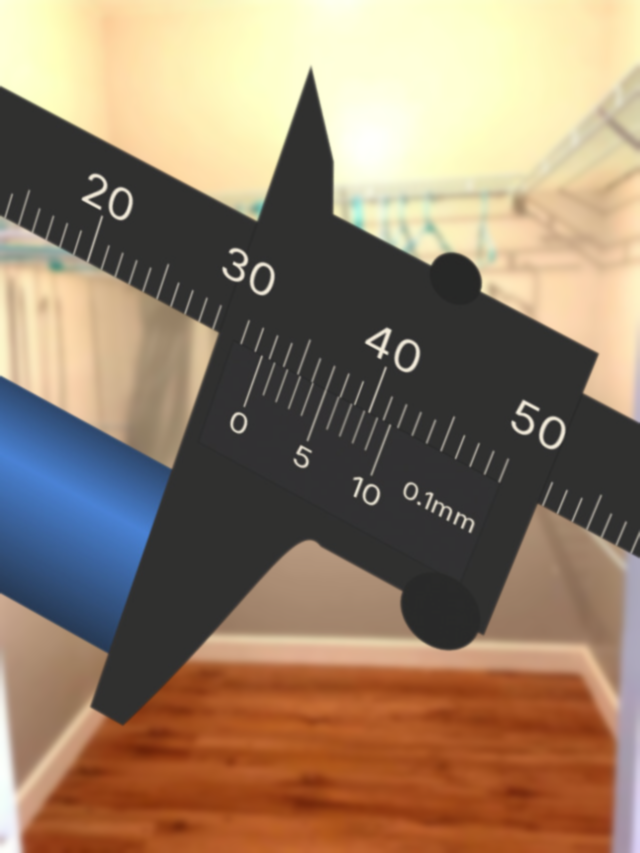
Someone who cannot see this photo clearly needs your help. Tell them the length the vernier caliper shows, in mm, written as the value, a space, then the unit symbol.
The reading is 32.5 mm
